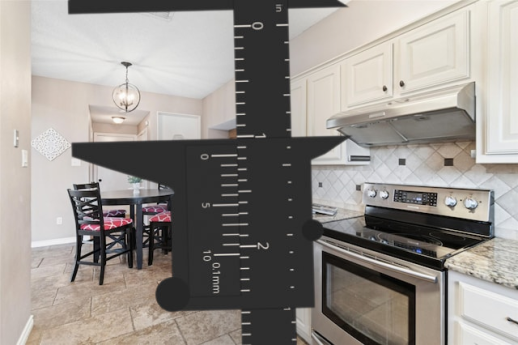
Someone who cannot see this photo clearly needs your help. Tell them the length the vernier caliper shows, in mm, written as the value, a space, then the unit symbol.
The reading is 11.7 mm
